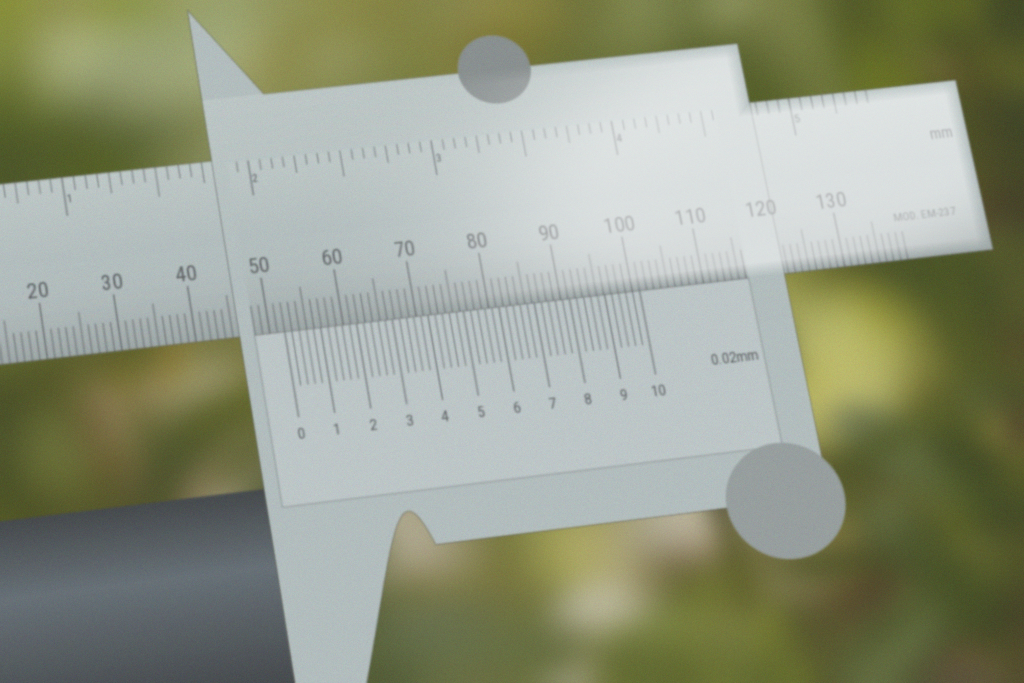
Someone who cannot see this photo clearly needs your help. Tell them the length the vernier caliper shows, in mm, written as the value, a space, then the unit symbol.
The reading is 52.0 mm
